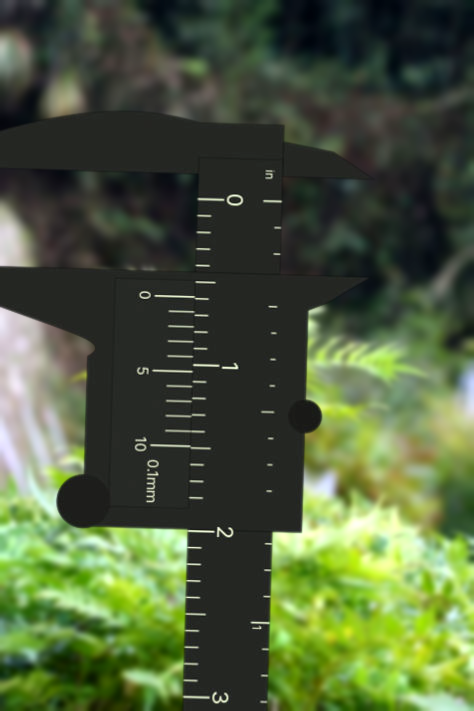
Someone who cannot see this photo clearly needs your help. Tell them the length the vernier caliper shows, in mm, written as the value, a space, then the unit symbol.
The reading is 5.9 mm
